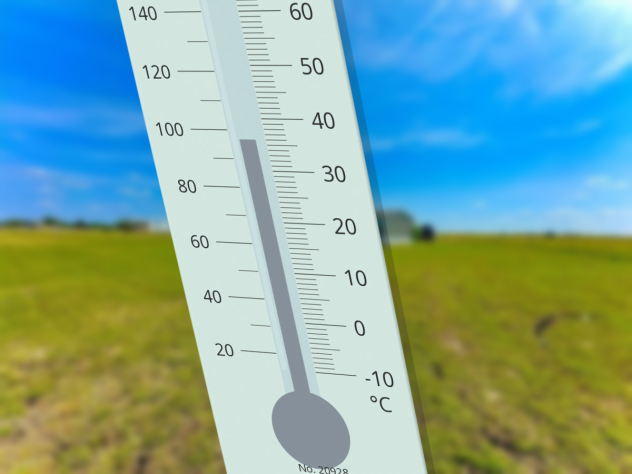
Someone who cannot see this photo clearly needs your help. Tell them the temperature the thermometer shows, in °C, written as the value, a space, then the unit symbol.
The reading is 36 °C
